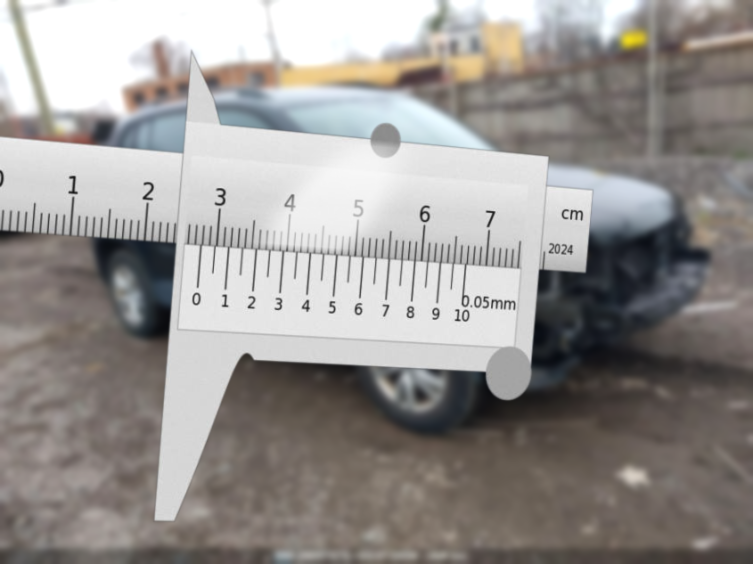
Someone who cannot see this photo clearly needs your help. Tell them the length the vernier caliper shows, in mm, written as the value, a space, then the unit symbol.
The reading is 27.8 mm
